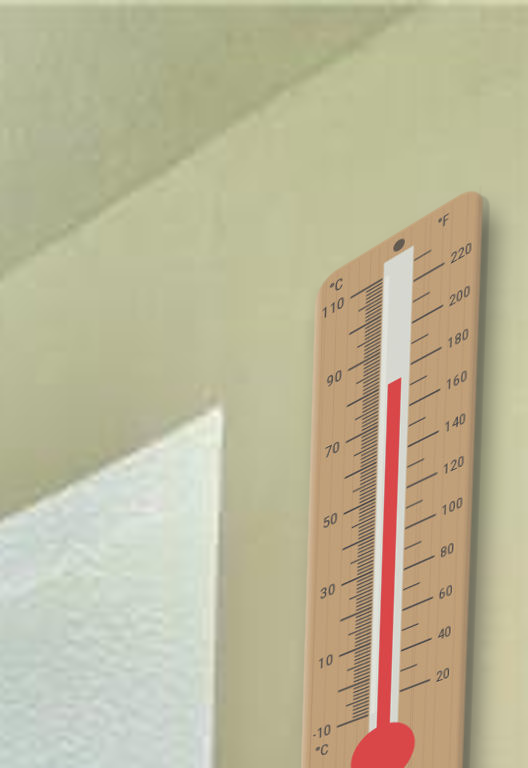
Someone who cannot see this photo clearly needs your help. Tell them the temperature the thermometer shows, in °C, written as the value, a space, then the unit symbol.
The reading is 80 °C
